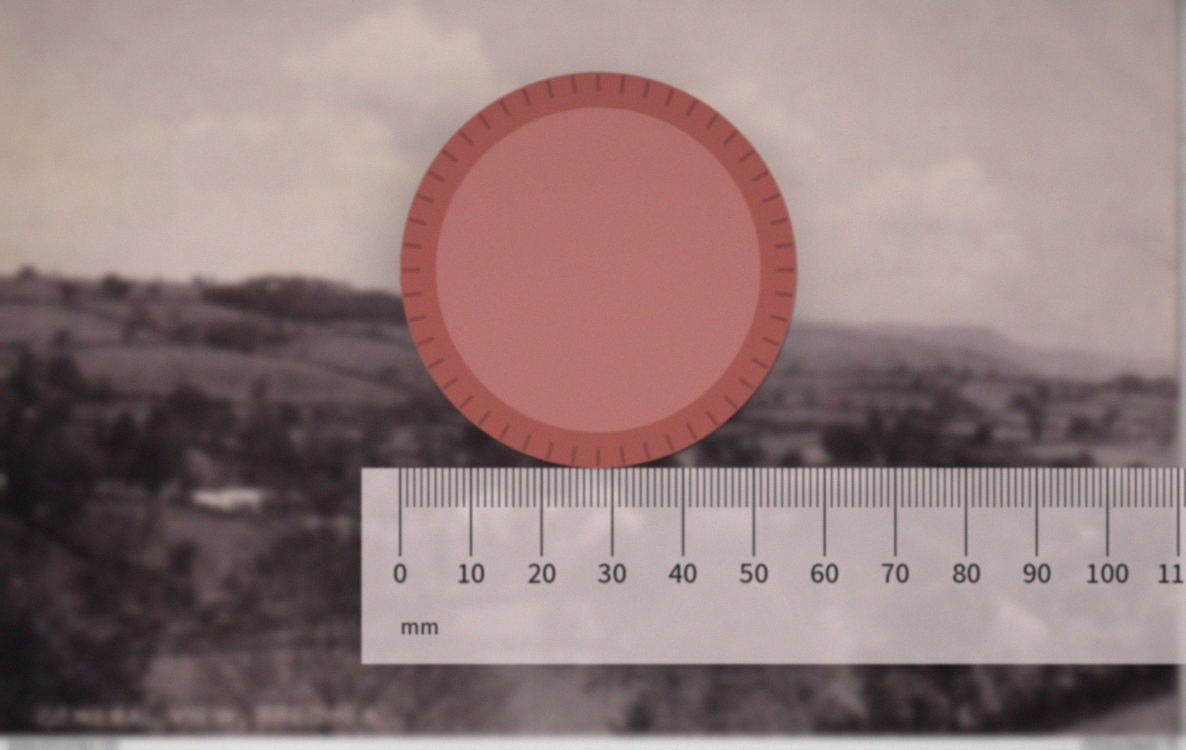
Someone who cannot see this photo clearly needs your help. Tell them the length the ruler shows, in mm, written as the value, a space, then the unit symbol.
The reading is 56 mm
